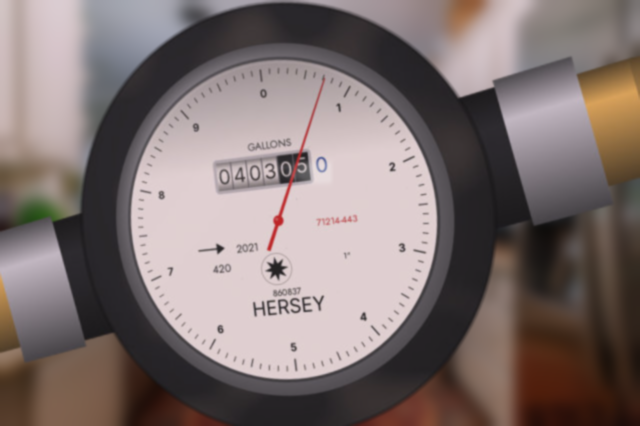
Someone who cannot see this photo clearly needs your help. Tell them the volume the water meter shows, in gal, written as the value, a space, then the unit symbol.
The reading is 403050.7 gal
